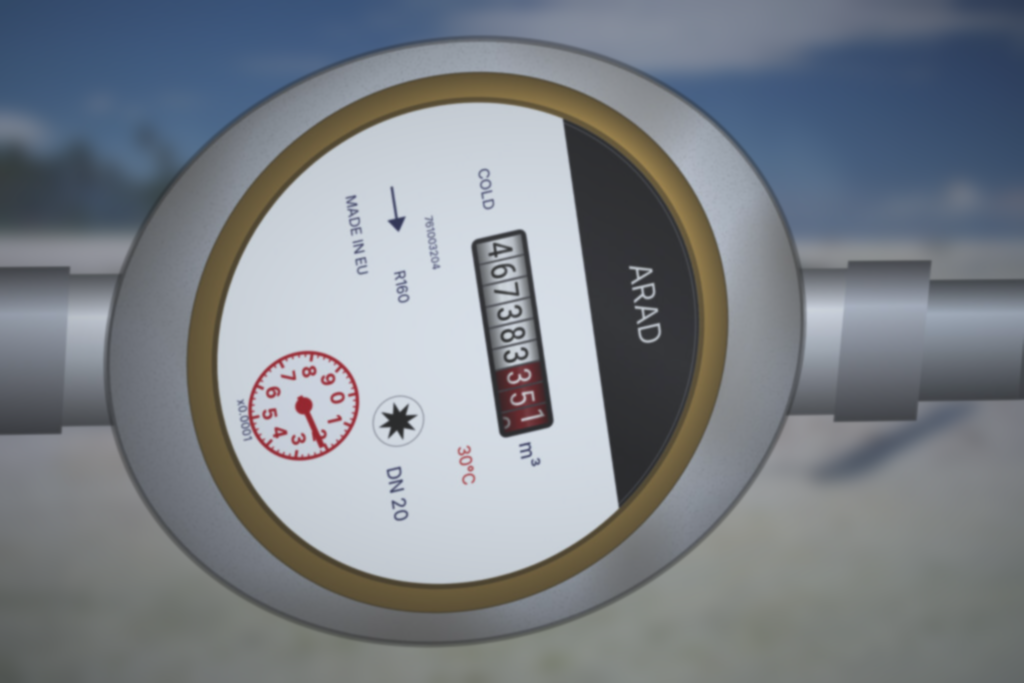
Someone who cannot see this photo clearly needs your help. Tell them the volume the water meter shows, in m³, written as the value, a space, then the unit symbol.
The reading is 467383.3512 m³
